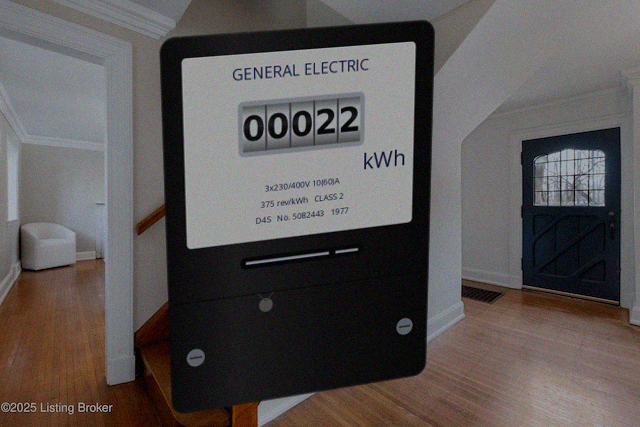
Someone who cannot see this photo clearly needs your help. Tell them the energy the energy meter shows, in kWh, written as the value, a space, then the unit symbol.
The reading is 22 kWh
